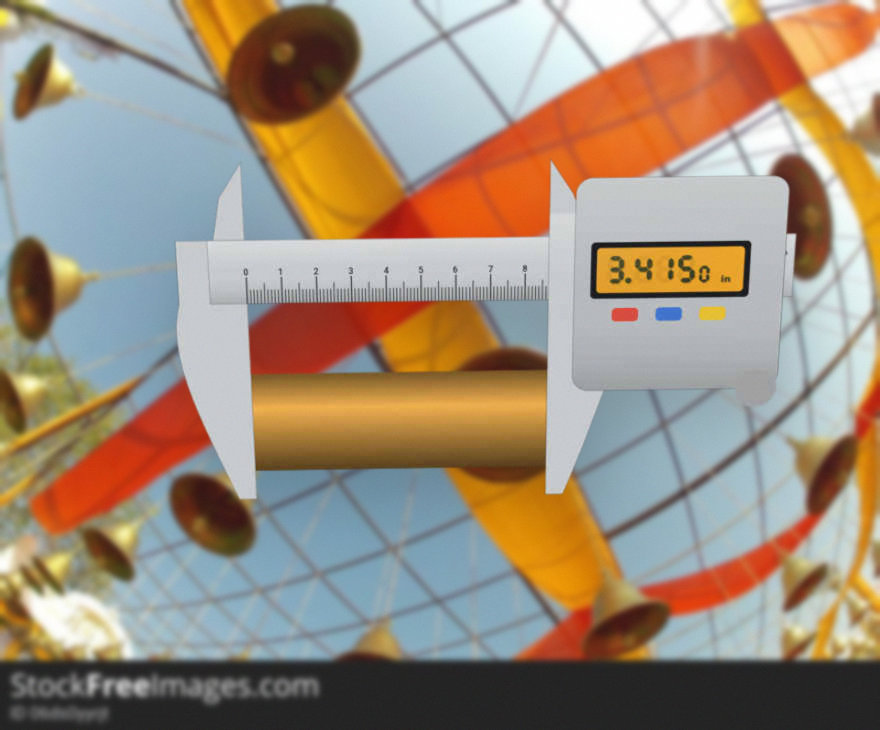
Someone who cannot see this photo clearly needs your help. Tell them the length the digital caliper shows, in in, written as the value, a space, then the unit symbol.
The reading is 3.4150 in
